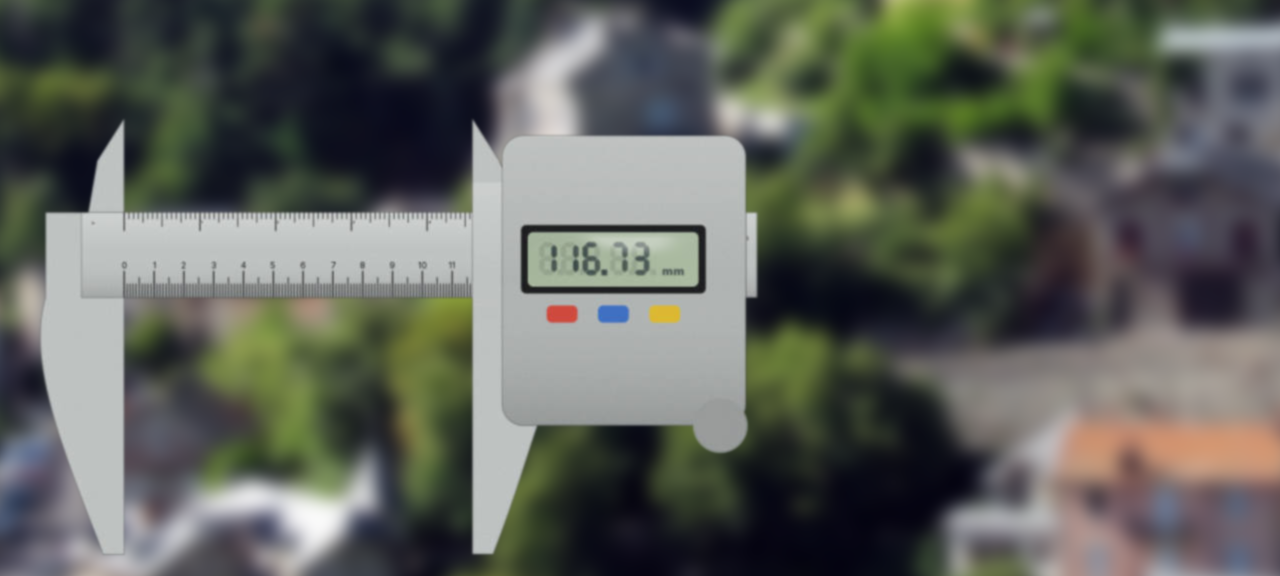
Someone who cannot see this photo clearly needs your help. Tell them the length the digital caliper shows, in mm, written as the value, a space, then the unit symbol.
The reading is 116.73 mm
